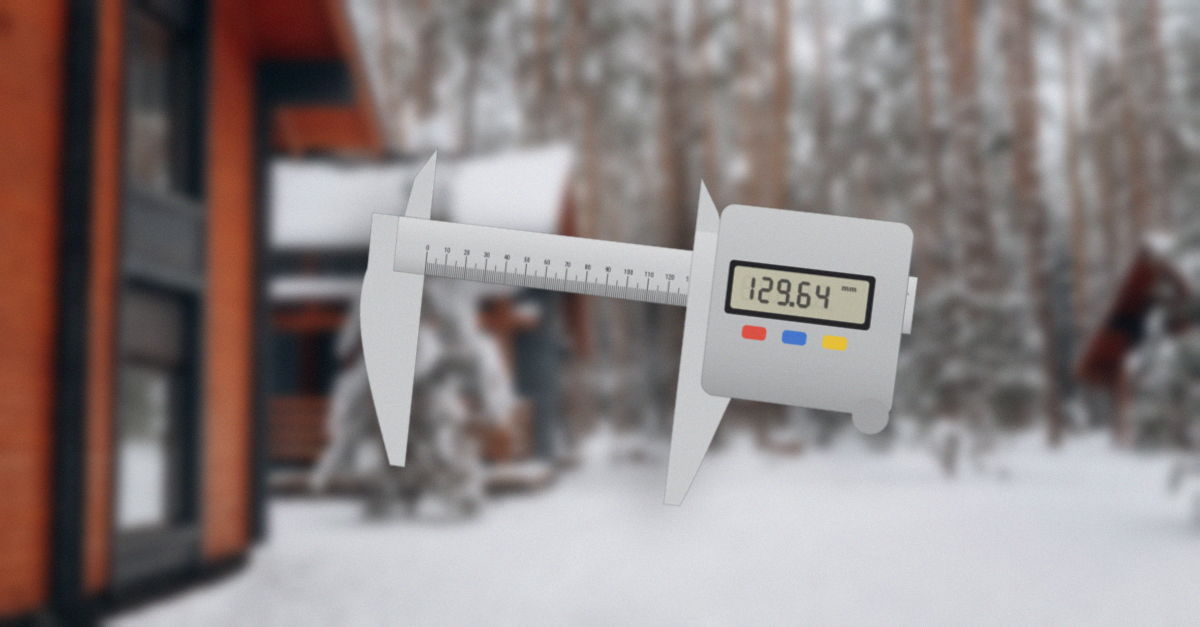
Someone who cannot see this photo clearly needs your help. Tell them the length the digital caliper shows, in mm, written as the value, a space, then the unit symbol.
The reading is 129.64 mm
